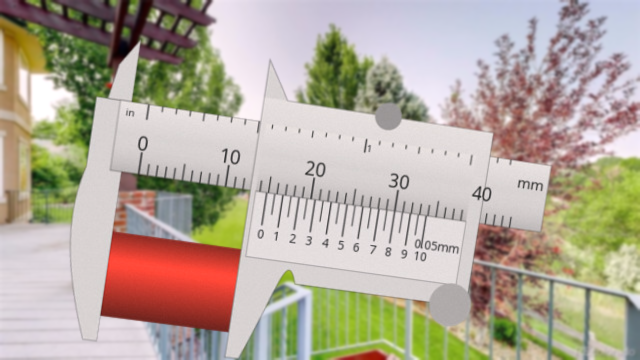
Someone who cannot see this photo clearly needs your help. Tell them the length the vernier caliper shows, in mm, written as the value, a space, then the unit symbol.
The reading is 14.8 mm
